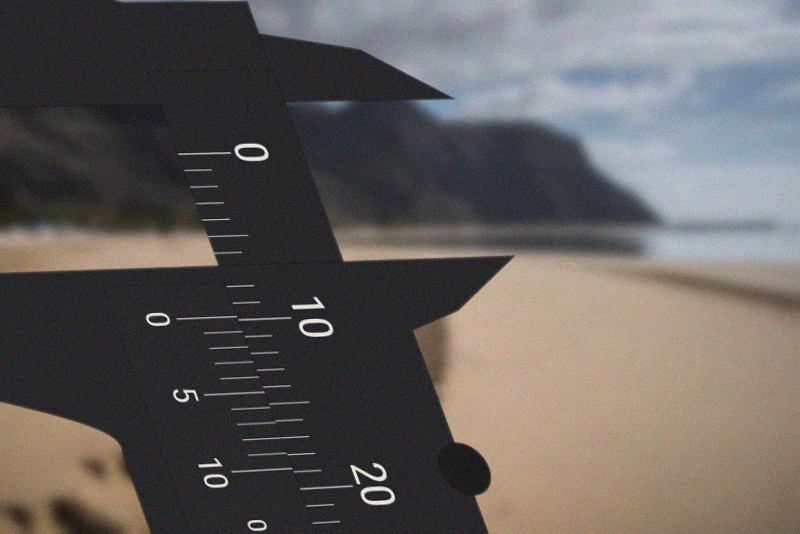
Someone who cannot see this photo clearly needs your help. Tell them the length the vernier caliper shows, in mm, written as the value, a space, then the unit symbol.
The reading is 9.8 mm
